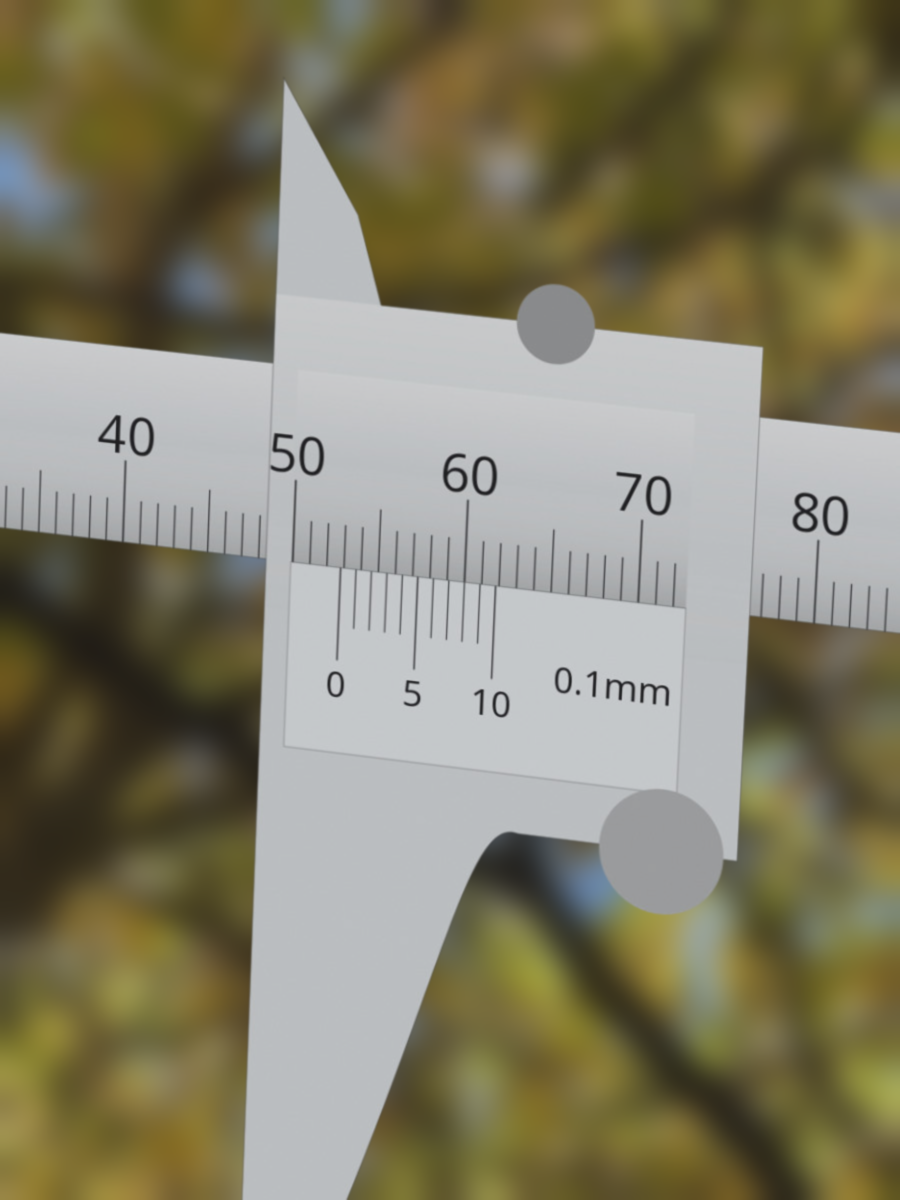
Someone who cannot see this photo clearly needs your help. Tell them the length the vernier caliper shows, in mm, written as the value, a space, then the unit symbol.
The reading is 52.8 mm
